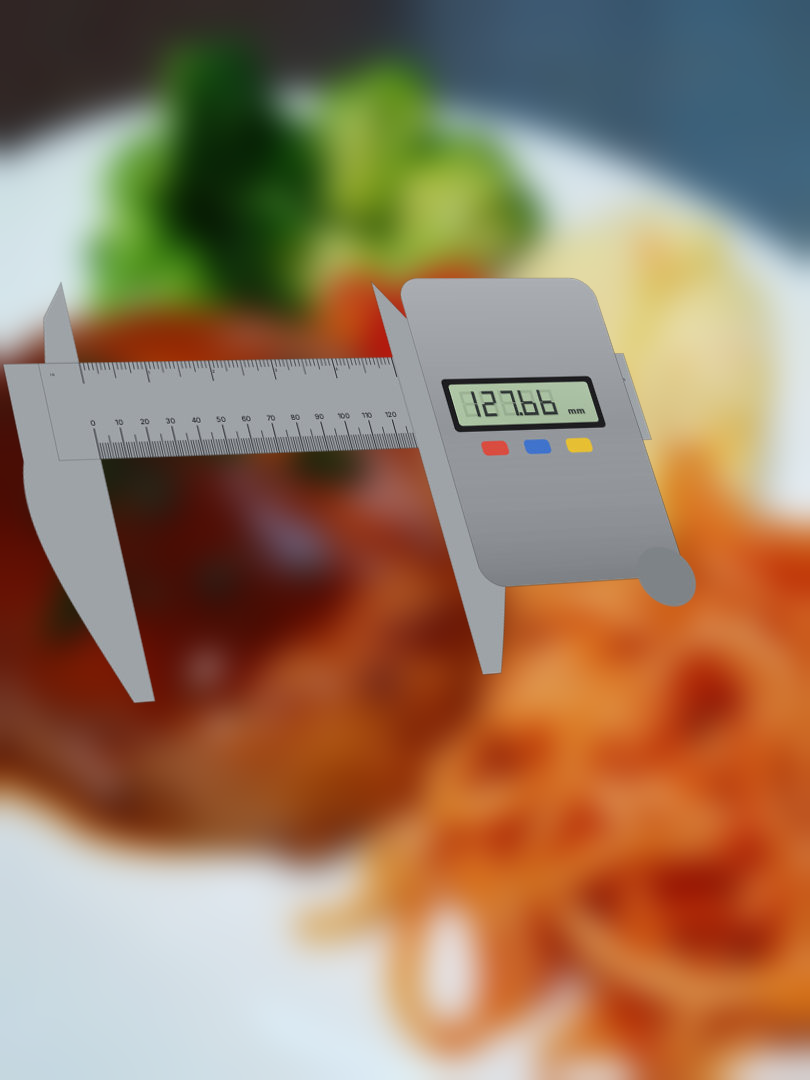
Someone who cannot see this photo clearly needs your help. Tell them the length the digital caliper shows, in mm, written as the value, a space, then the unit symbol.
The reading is 127.66 mm
